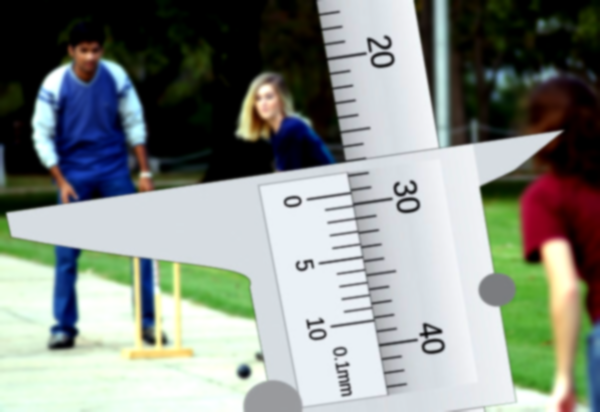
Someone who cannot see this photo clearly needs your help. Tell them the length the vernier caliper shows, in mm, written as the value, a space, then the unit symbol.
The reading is 29.2 mm
